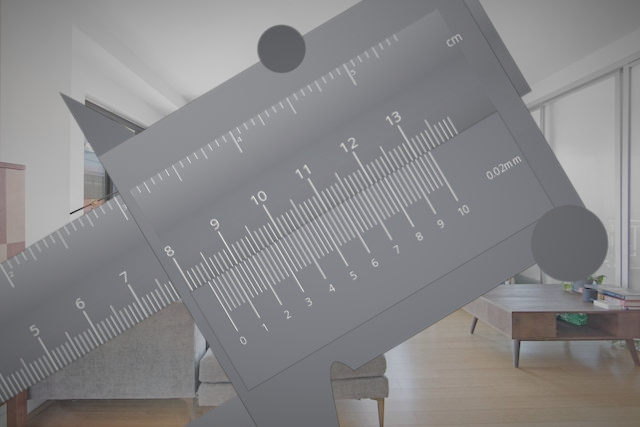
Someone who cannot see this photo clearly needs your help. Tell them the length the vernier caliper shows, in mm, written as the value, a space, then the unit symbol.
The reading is 83.5 mm
